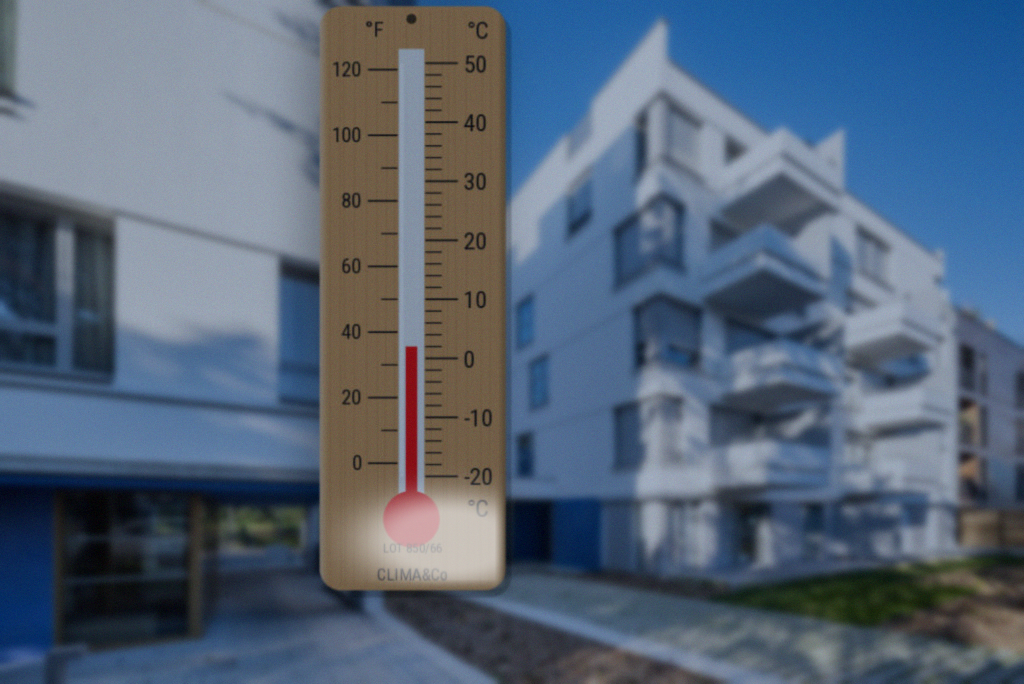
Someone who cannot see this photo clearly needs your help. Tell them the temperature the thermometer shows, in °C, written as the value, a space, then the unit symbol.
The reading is 2 °C
